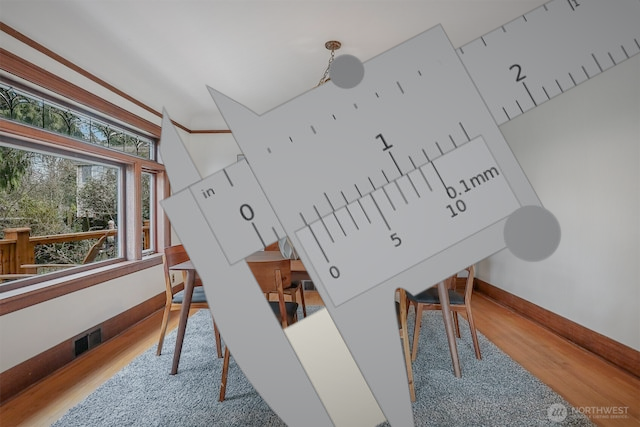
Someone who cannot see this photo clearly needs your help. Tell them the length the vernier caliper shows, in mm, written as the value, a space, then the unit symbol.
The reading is 3.1 mm
